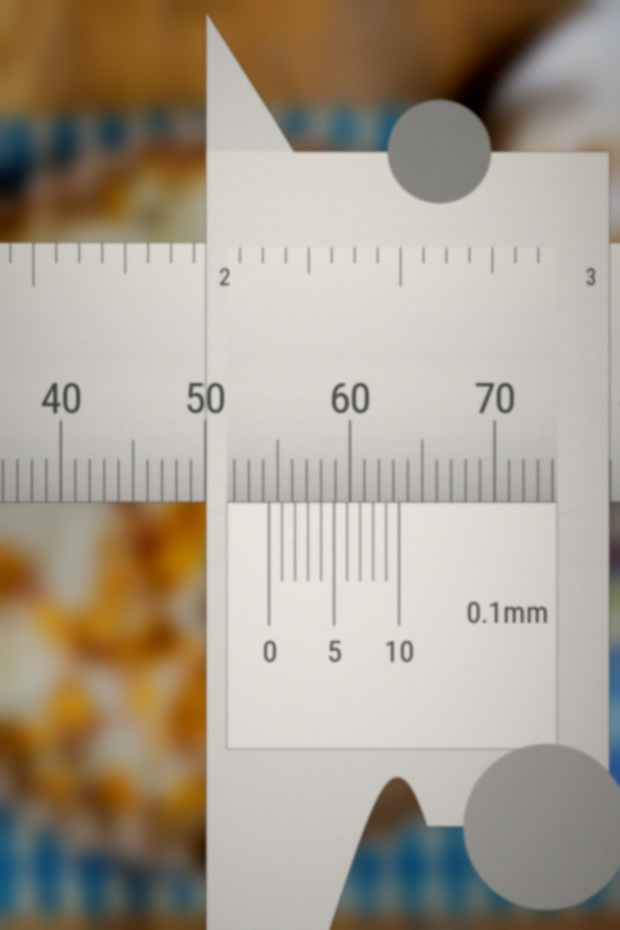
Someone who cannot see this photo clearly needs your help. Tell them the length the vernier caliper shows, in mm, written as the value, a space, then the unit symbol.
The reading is 54.4 mm
